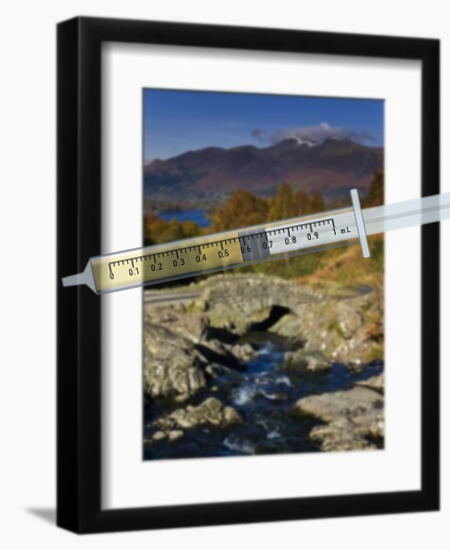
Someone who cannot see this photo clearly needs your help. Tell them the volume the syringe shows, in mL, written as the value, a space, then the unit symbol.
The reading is 0.58 mL
